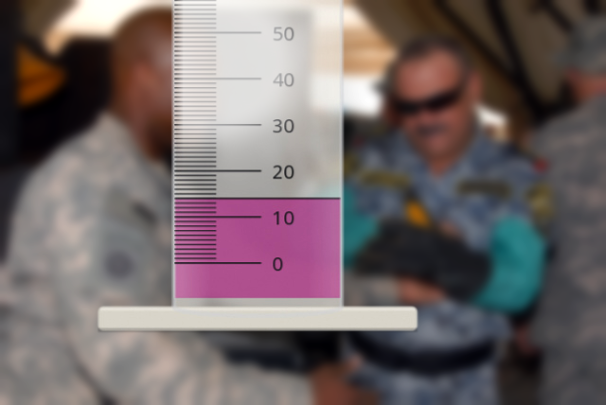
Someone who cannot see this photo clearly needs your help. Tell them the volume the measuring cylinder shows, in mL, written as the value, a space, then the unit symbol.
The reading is 14 mL
